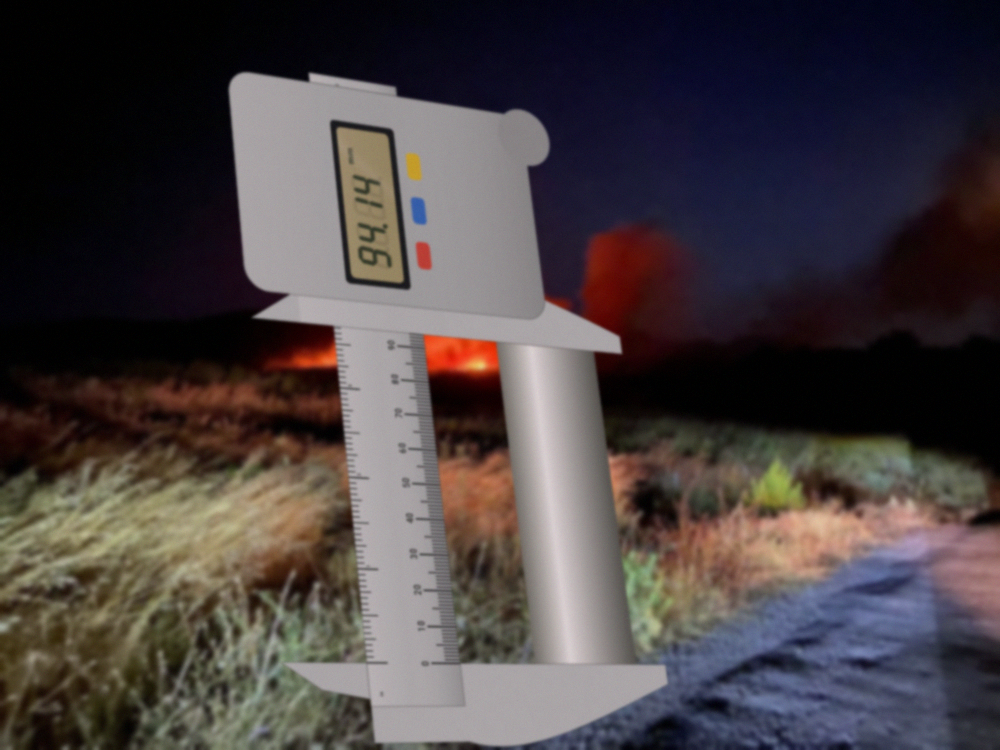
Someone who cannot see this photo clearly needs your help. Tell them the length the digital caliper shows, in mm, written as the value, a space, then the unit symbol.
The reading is 94.14 mm
